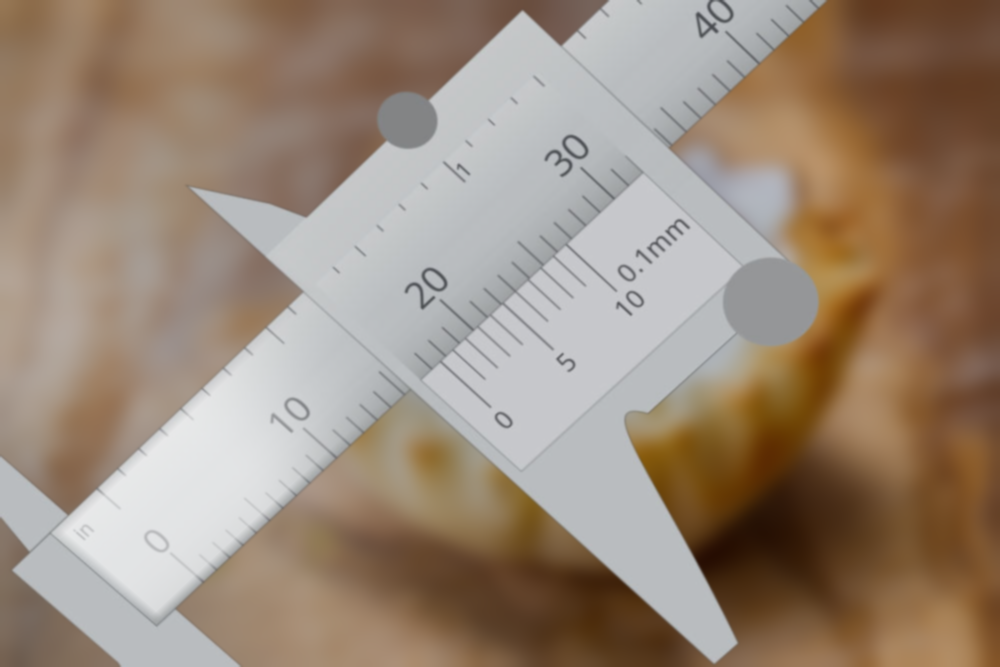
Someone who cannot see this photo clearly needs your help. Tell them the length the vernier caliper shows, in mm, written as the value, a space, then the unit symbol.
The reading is 17.6 mm
